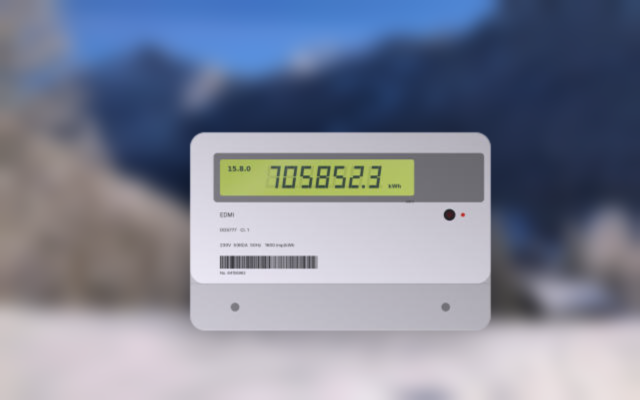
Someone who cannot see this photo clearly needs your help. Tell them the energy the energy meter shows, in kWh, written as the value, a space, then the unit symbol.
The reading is 705852.3 kWh
